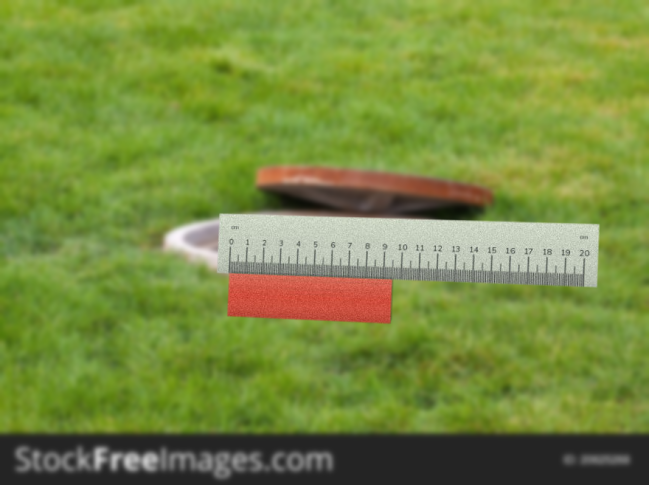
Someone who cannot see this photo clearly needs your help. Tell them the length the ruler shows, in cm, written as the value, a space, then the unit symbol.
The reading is 9.5 cm
